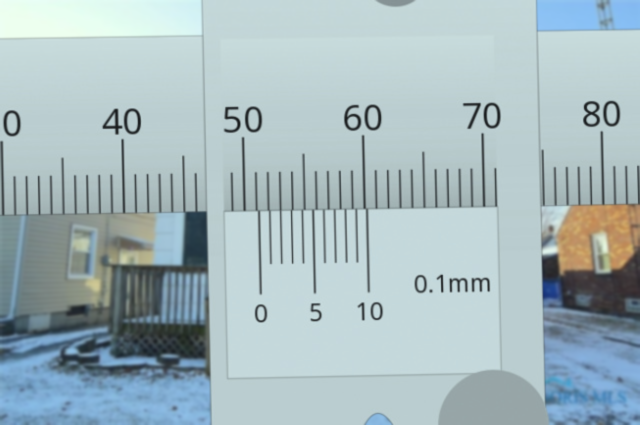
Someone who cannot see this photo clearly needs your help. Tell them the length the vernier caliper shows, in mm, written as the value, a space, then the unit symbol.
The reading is 51.2 mm
